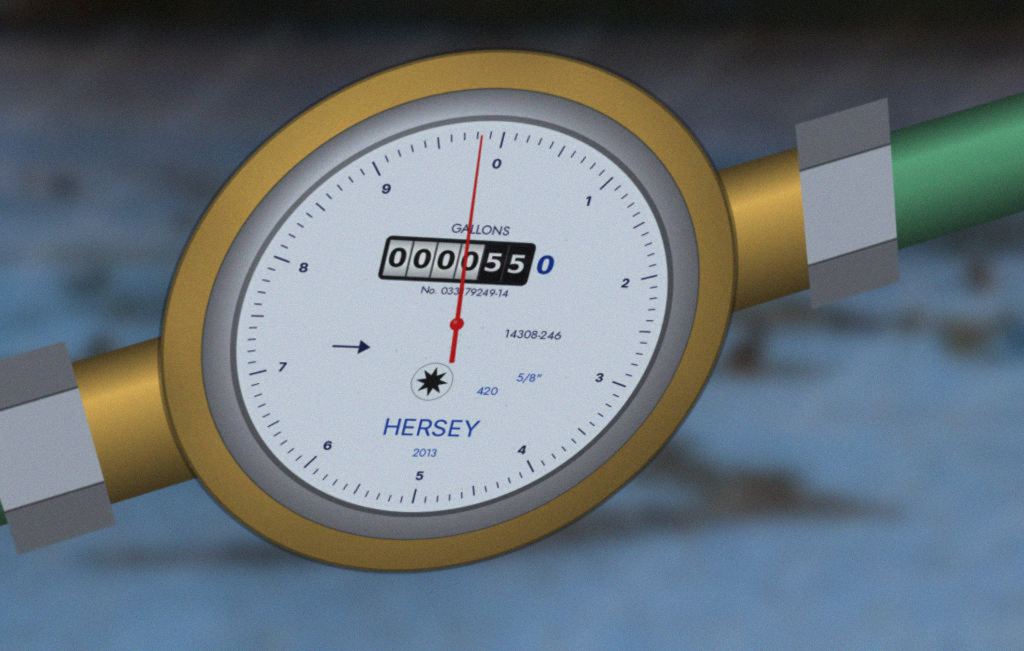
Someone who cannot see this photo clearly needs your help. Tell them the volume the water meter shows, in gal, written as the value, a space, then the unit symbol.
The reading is 549.8 gal
